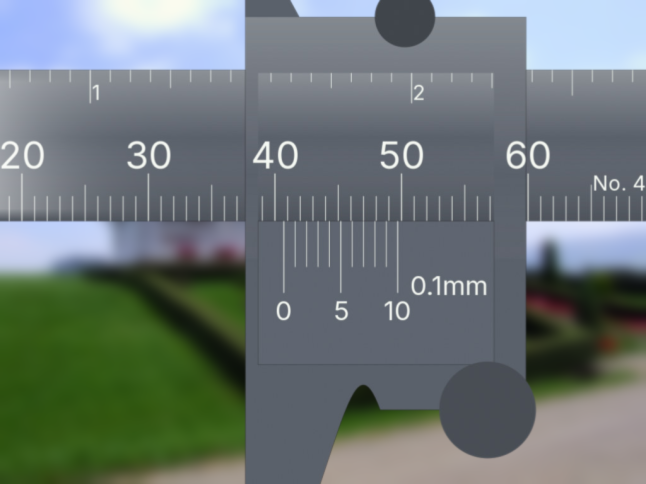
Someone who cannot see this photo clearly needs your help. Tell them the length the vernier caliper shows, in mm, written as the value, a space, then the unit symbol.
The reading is 40.7 mm
